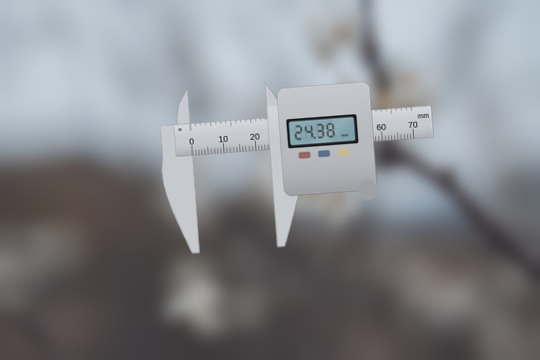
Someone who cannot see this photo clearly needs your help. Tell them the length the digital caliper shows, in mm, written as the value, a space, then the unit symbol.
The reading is 24.38 mm
